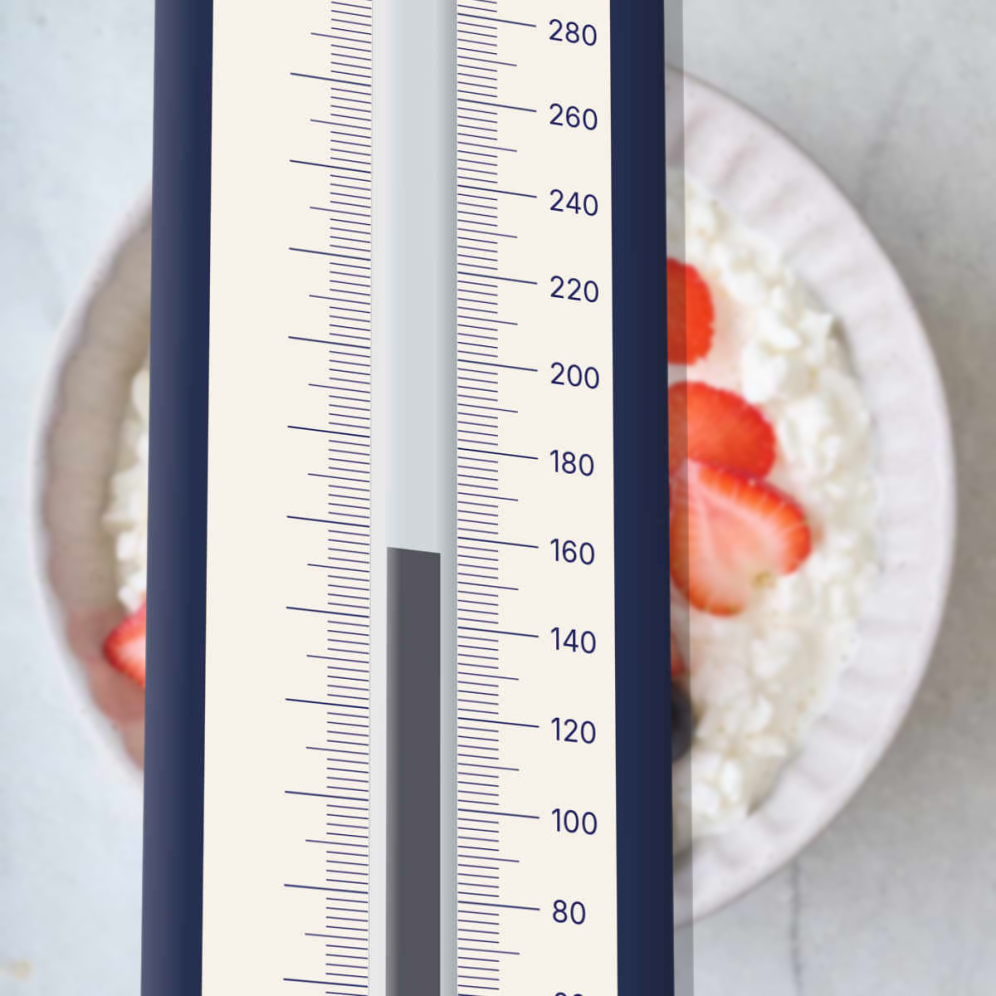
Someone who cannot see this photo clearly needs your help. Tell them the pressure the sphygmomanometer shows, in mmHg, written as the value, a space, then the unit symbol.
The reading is 156 mmHg
